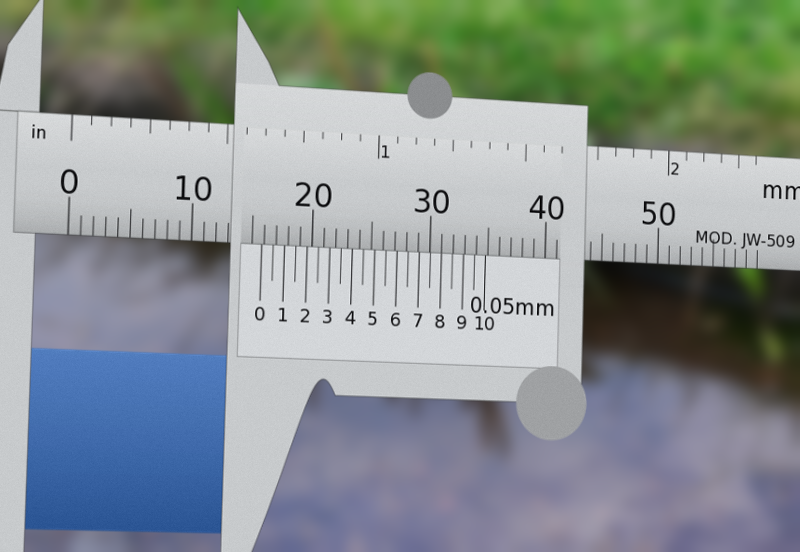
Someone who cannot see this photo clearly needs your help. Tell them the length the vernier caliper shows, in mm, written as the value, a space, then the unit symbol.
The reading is 15.8 mm
